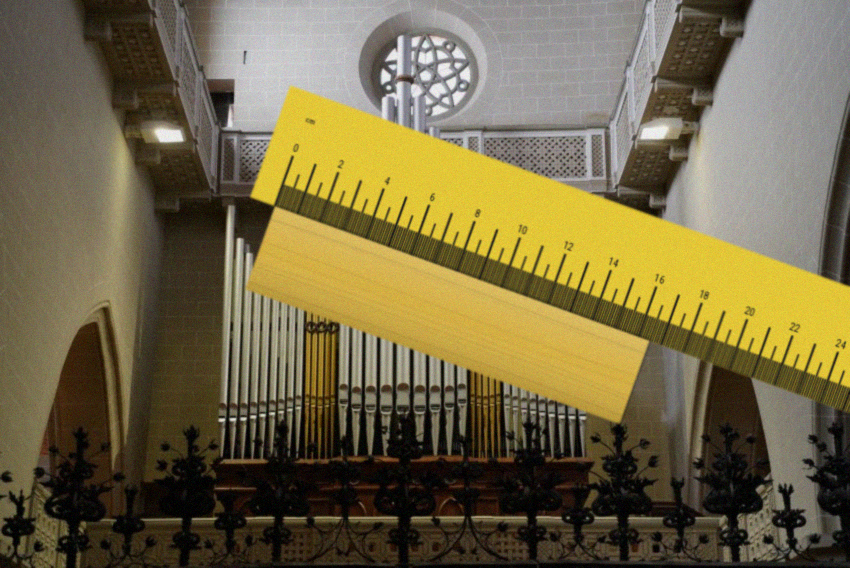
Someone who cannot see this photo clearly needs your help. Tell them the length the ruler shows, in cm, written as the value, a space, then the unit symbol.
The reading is 16.5 cm
